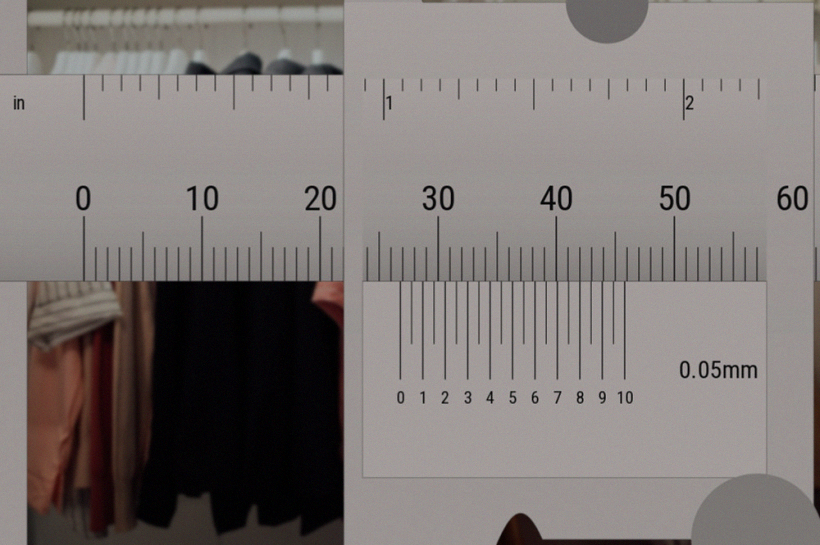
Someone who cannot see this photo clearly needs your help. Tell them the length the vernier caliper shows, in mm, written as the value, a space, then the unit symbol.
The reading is 26.8 mm
